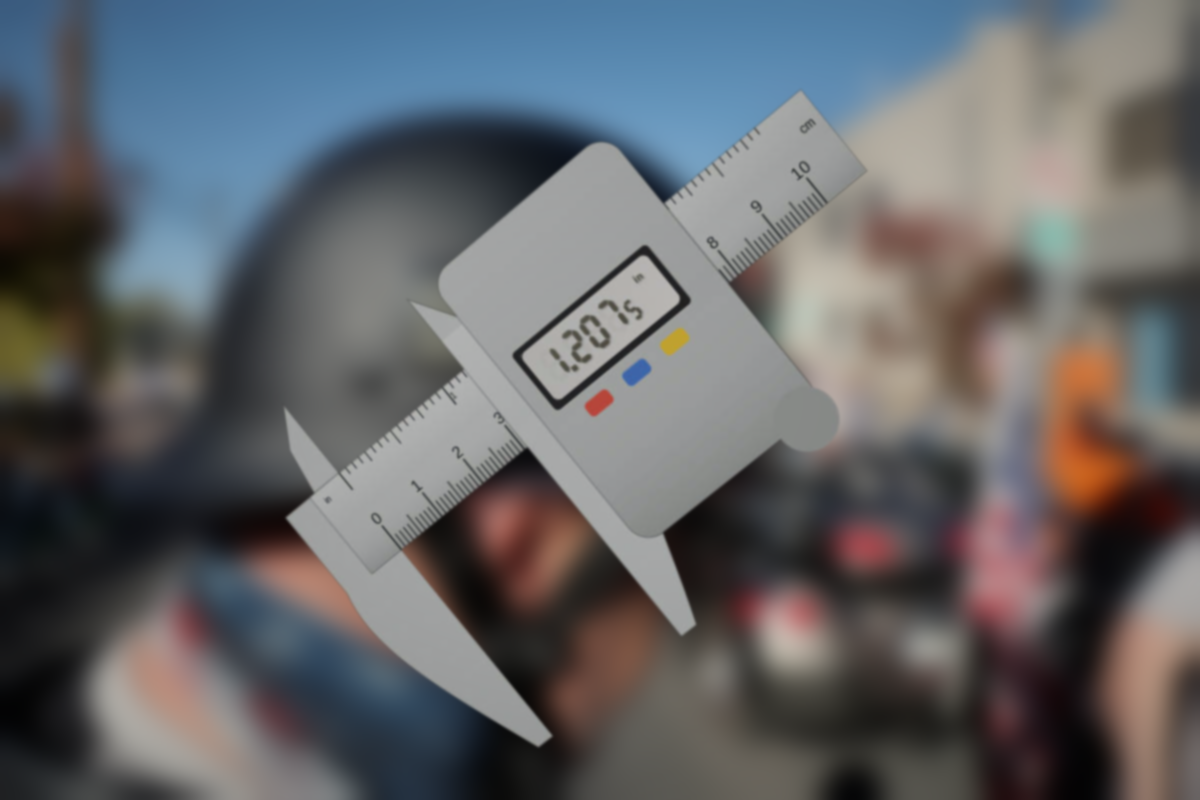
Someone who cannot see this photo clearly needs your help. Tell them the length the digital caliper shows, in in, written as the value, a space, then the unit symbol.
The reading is 1.2075 in
